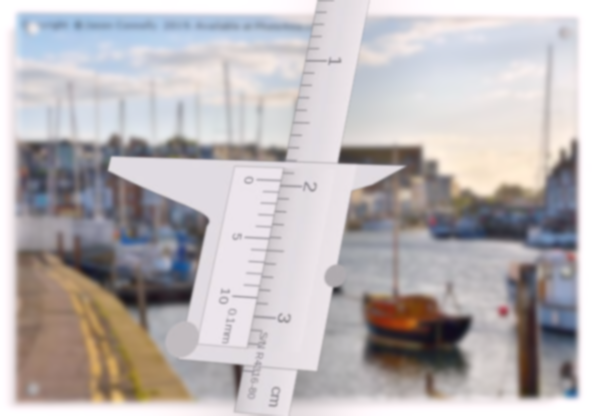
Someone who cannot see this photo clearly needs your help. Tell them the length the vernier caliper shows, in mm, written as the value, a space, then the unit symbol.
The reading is 19.6 mm
